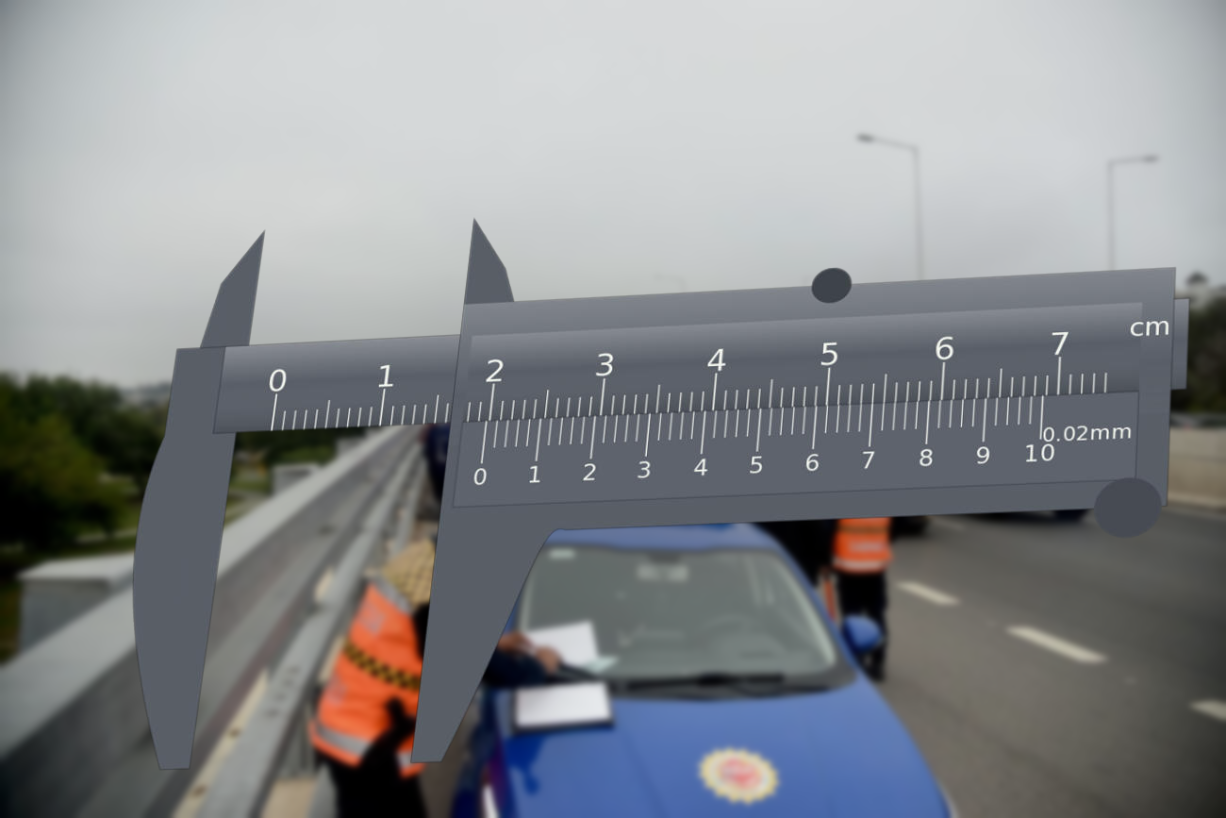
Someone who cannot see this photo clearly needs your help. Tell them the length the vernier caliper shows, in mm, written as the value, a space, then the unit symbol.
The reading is 19.7 mm
